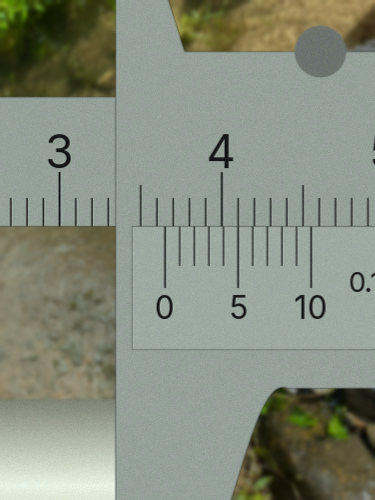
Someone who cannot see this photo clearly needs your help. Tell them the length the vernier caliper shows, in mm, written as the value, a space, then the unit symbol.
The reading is 36.5 mm
